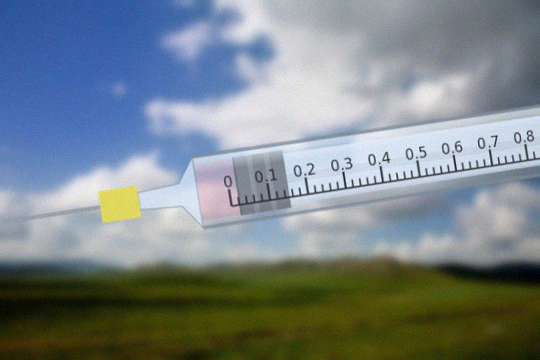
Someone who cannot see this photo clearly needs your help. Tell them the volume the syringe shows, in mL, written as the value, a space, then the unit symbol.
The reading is 0.02 mL
